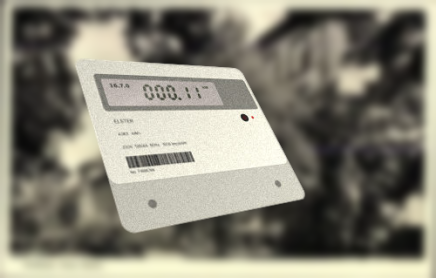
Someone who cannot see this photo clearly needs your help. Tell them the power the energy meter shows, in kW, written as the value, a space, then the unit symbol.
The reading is 0.11 kW
